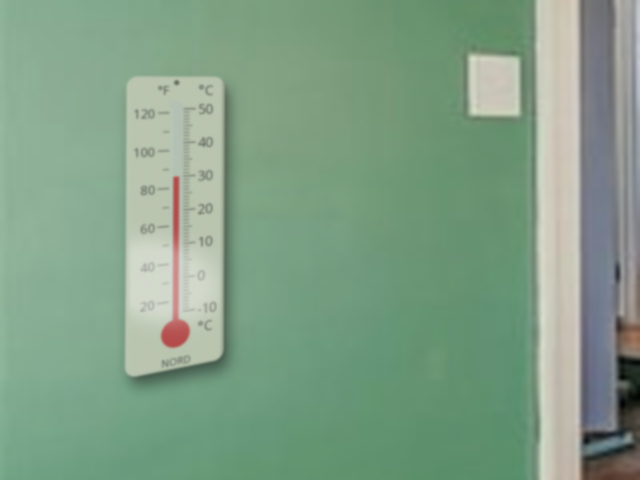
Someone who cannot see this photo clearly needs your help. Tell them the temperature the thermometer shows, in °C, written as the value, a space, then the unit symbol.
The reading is 30 °C
